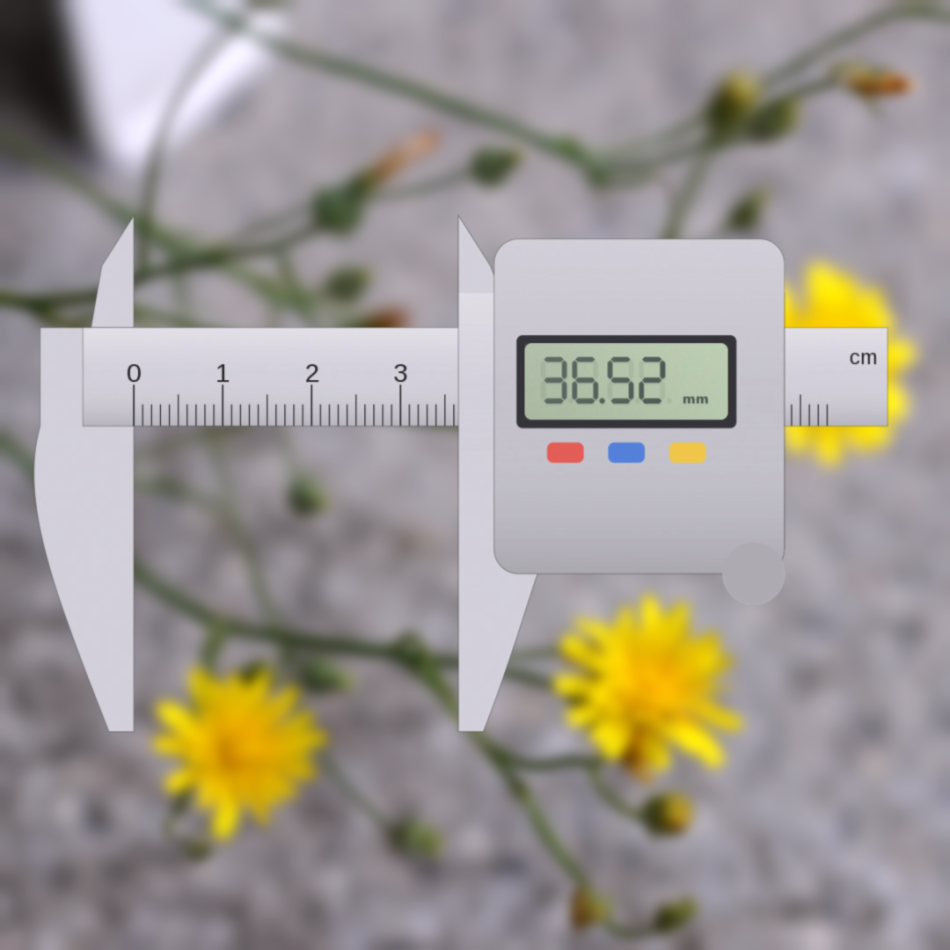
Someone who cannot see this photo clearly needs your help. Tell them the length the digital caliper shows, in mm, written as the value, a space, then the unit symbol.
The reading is 36.52 mm
